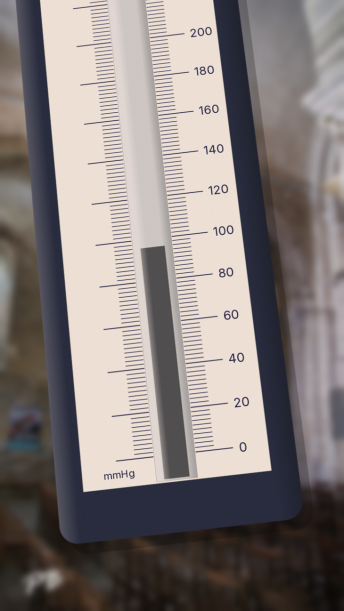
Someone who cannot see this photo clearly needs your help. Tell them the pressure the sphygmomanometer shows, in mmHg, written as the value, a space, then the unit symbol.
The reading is 96 mmHg
